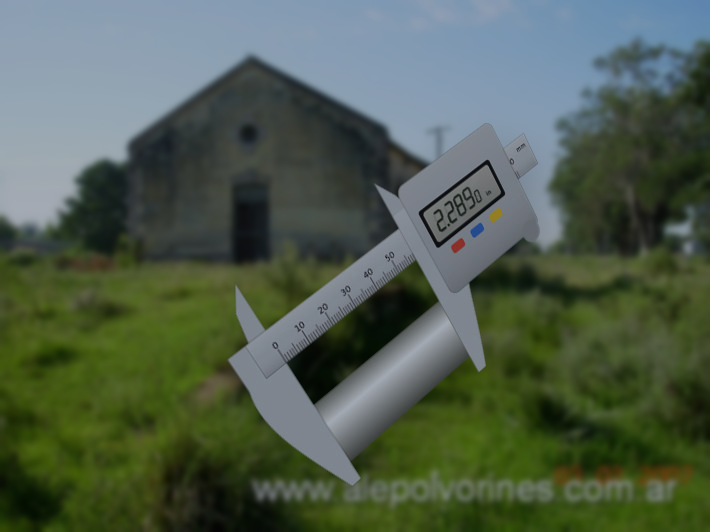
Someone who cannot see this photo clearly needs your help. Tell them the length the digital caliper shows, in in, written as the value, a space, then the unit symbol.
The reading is 2.2890 in
